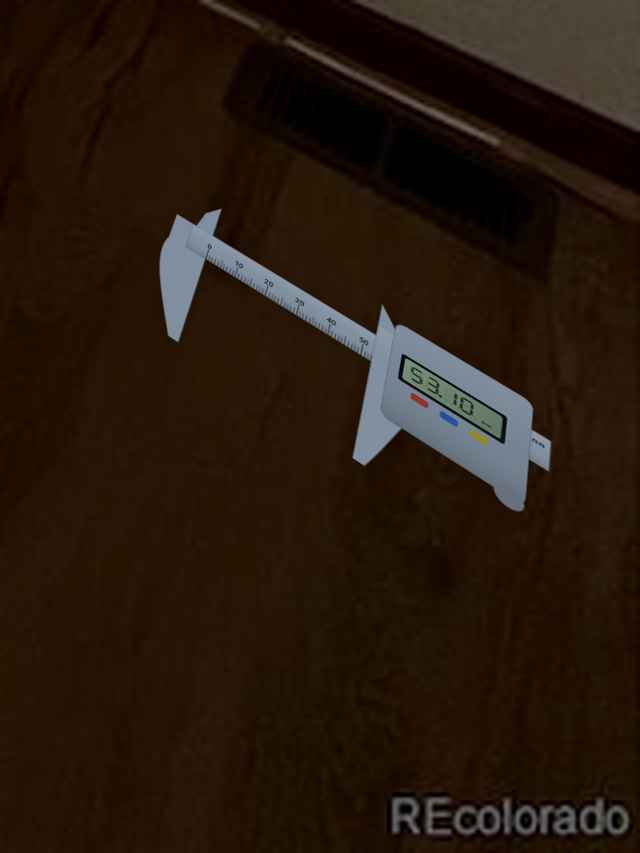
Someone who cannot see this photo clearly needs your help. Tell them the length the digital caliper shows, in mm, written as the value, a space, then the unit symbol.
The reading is 53.10 mm
